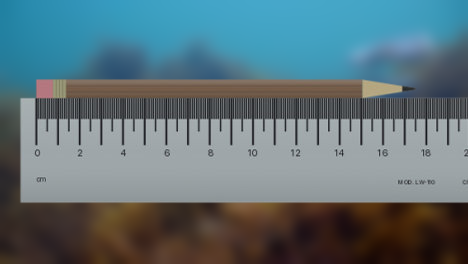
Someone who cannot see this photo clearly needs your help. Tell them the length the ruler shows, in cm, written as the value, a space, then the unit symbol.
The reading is 17.5 cm
